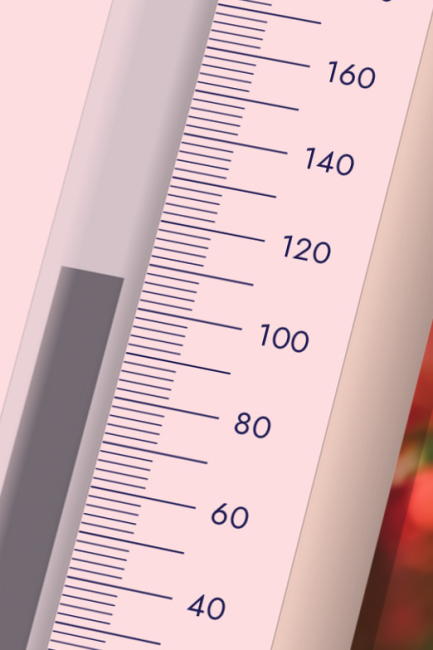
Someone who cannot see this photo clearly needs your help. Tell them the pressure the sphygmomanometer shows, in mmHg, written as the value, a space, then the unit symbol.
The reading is 106 mmHg
